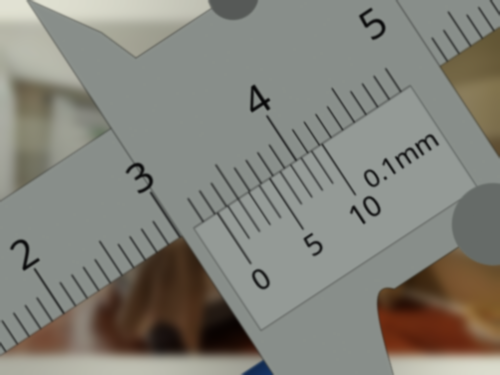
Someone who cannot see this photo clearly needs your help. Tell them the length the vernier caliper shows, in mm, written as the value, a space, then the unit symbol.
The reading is 33.2 mm
